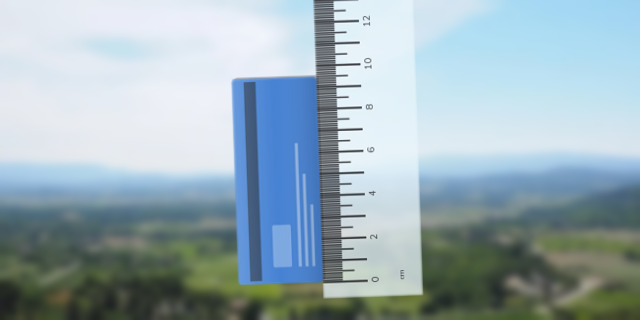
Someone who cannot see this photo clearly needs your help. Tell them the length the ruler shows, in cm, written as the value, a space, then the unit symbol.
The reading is 9.5 cm
